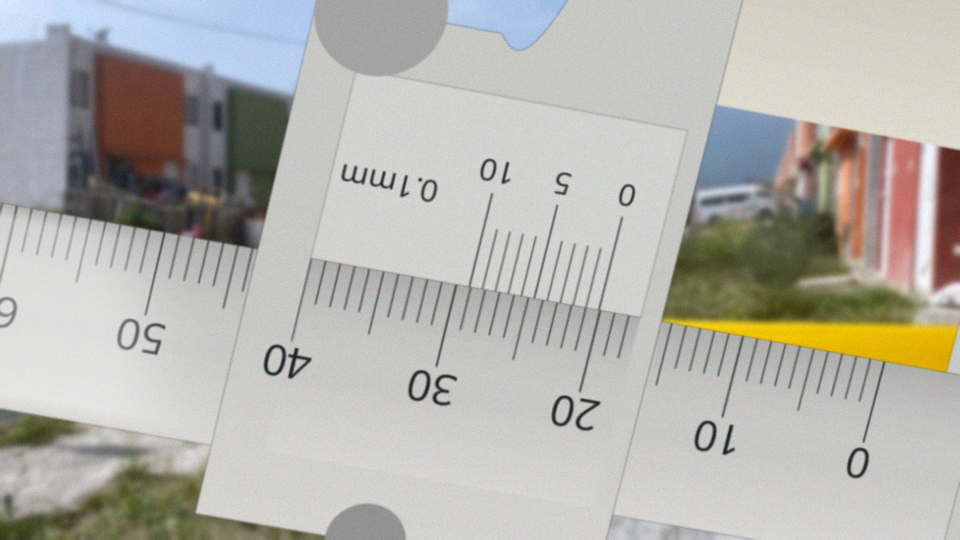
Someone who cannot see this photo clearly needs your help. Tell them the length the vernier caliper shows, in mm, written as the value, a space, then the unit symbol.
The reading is 20.1 mm
